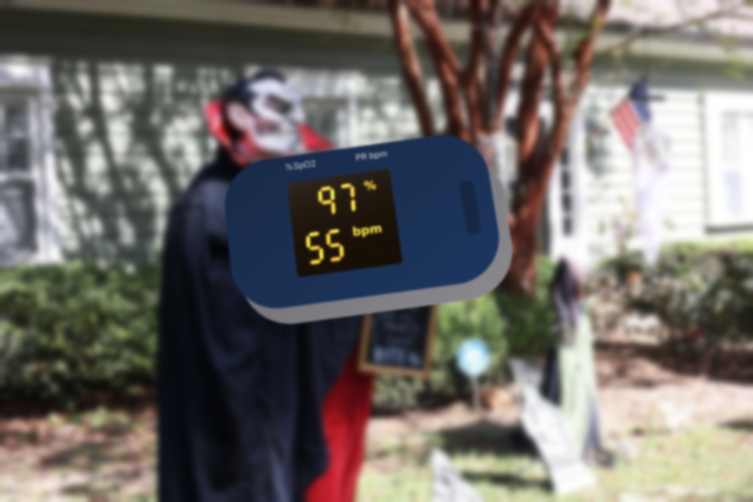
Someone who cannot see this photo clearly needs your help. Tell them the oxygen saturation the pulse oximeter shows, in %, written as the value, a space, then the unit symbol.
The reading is 97 %
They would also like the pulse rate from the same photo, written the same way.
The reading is 55 bpm
